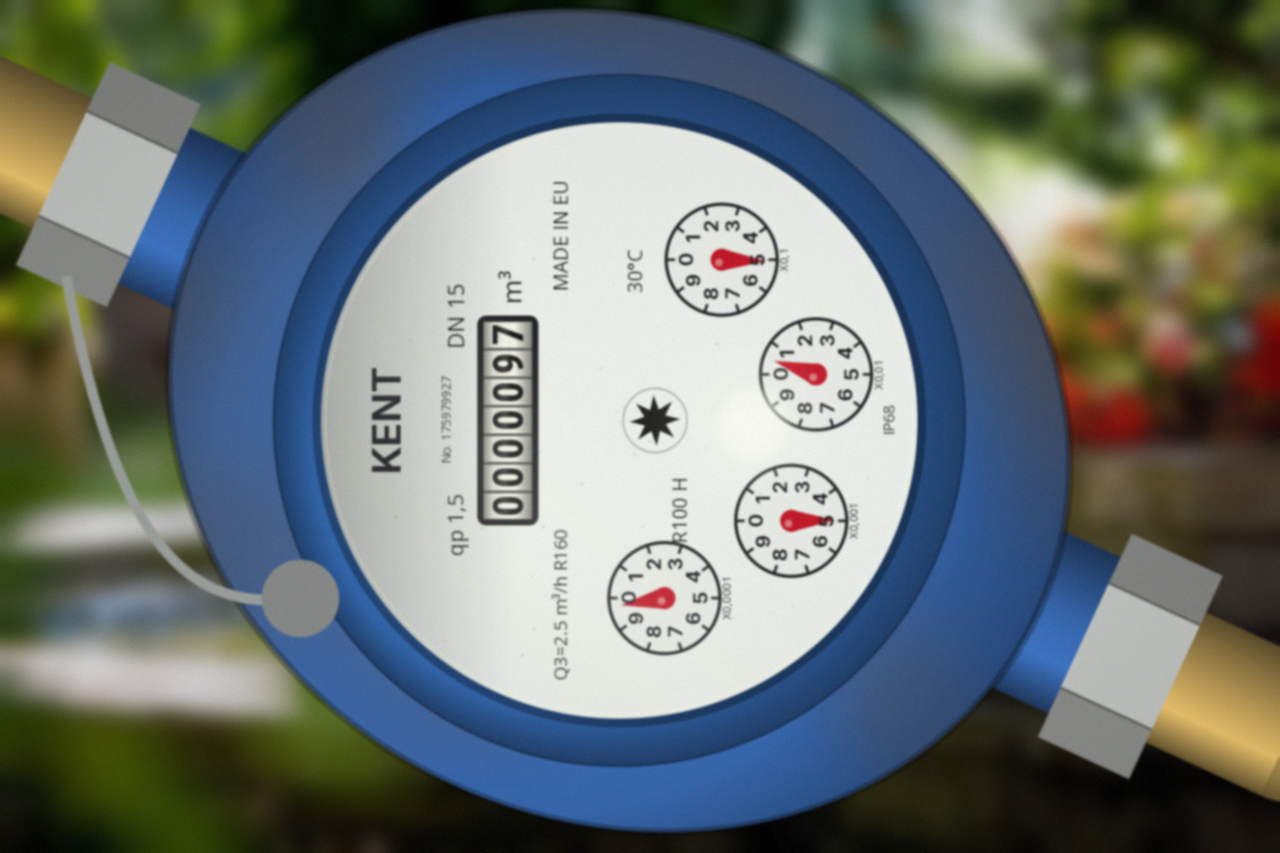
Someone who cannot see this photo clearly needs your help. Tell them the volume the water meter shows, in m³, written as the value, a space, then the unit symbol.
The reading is 97.5049 m³
